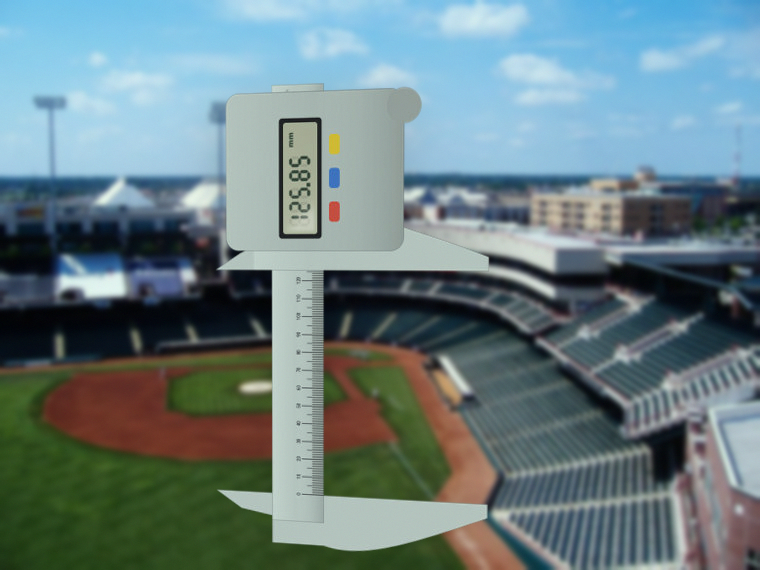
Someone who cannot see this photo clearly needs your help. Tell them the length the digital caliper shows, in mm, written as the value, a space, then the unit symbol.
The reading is 125.85 mm
